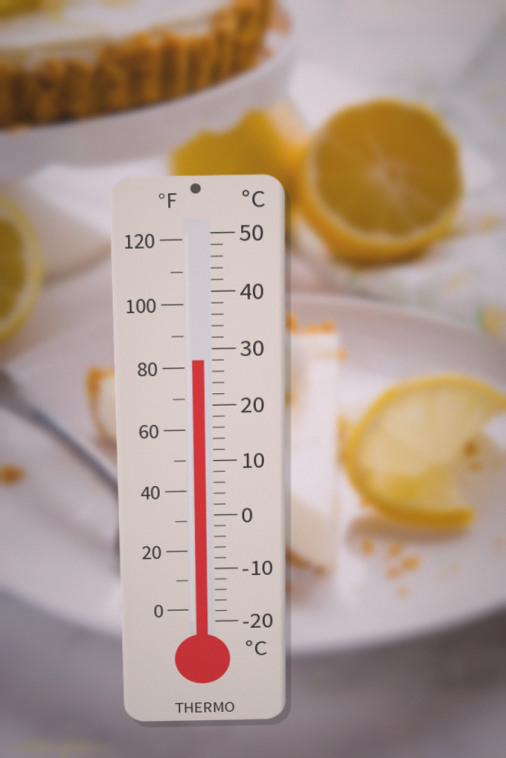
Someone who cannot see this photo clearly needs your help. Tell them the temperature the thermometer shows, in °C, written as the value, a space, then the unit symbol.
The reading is 28 °C
